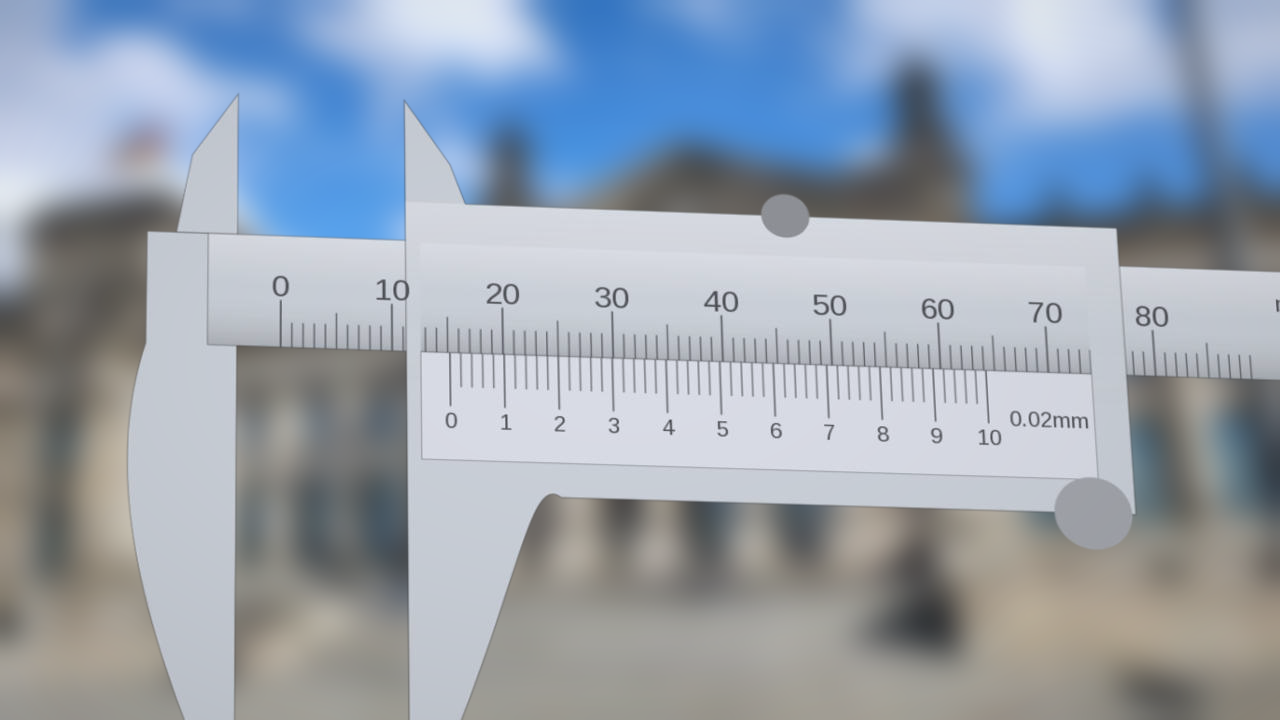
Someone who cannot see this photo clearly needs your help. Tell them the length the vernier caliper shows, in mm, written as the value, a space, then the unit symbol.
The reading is 15.2 mm
